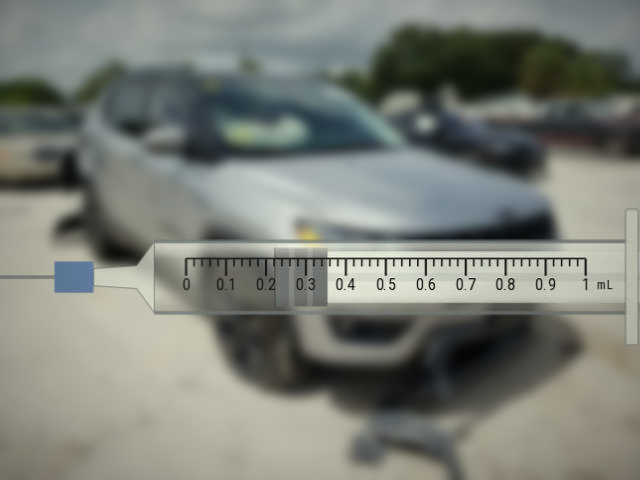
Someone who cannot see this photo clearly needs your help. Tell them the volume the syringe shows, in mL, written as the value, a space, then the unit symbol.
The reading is 0.22 mL
